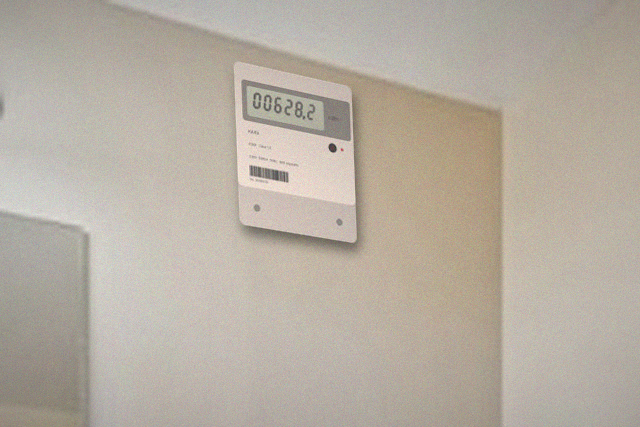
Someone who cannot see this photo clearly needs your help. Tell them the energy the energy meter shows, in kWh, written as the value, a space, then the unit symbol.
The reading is 628.2 kWh
